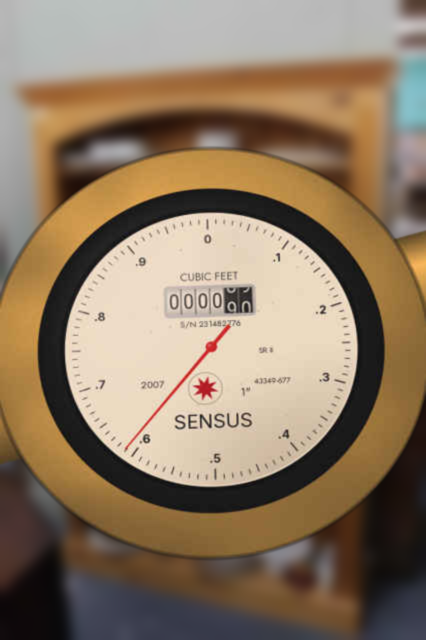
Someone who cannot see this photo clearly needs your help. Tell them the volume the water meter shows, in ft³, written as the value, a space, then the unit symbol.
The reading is 89.61 ft³
